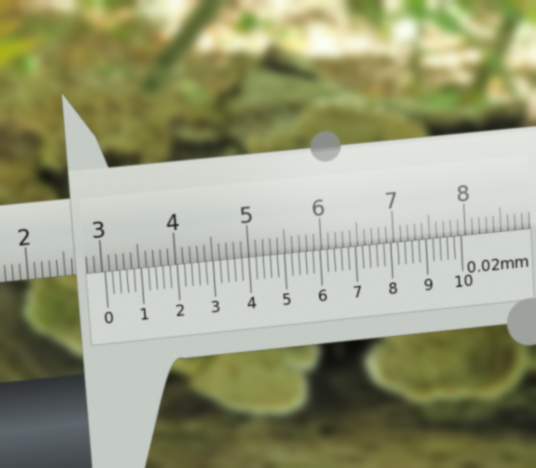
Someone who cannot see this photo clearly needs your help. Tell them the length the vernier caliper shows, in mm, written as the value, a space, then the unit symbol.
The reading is 30.4 mm
